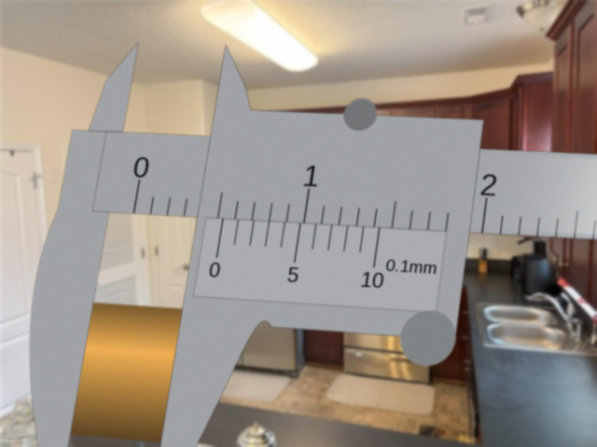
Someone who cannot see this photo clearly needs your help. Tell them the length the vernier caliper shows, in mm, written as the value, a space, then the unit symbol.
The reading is 5.3 mm
